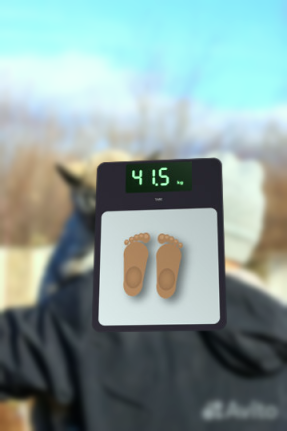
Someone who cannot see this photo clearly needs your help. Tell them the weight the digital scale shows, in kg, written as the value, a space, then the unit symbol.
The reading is 41.5 kg
